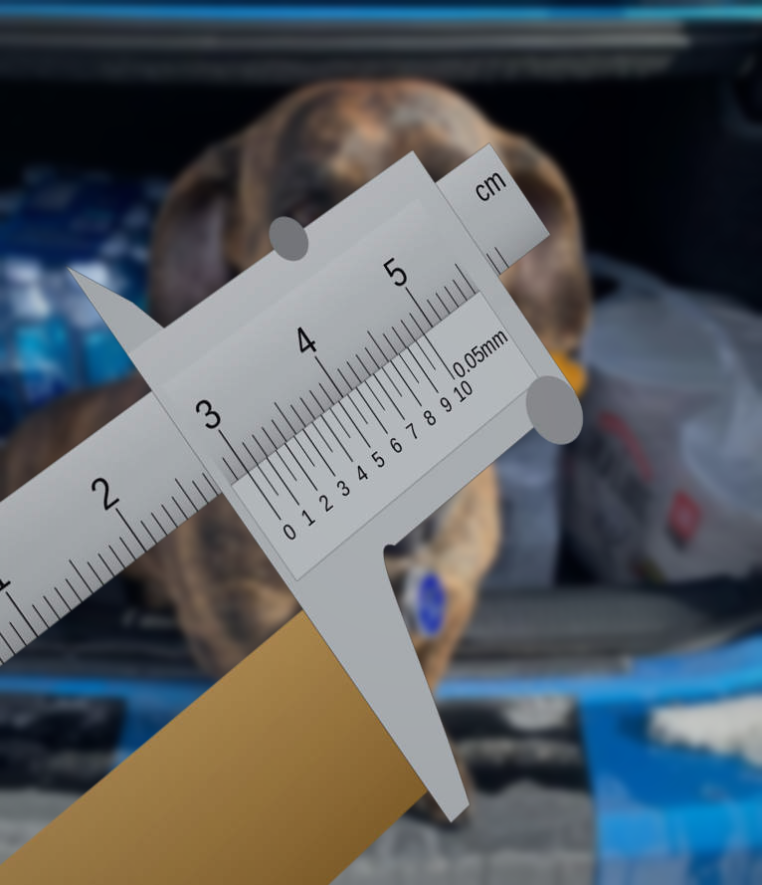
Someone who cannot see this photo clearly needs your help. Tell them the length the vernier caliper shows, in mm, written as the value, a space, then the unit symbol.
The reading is 30.0 mm
